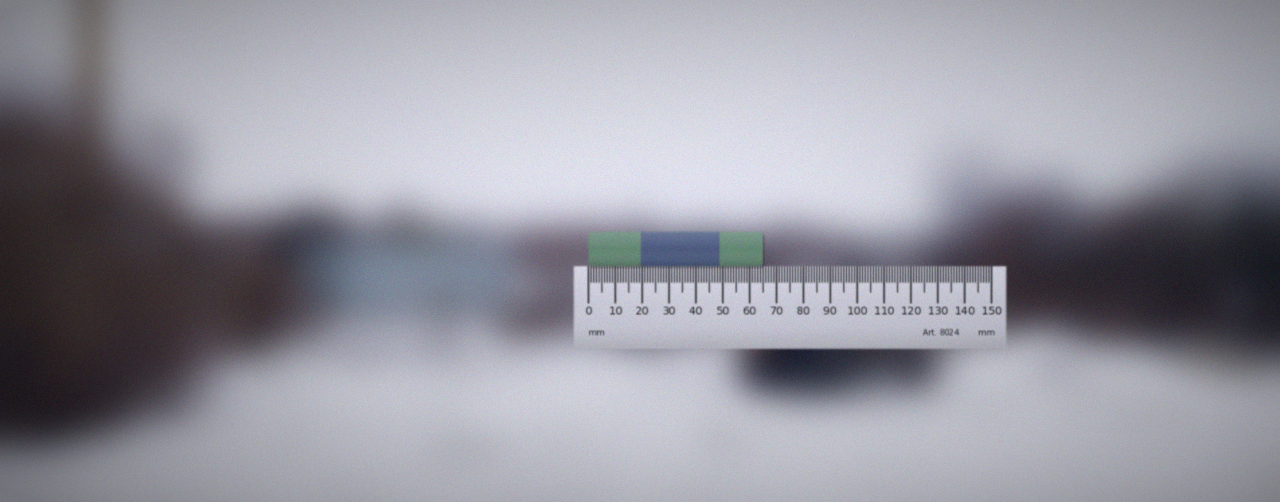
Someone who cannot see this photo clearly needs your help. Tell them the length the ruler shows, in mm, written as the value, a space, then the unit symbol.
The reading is 65 mm
